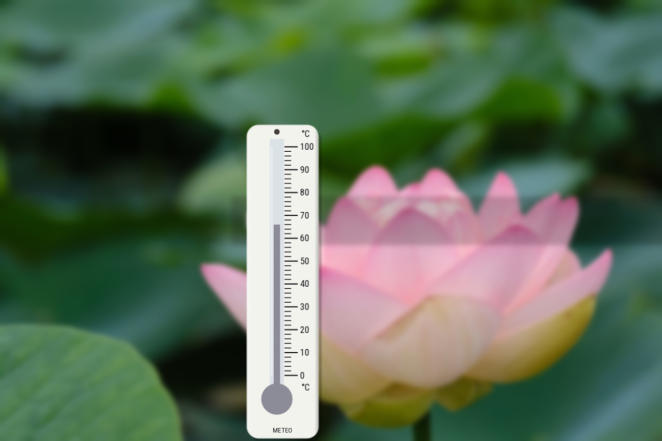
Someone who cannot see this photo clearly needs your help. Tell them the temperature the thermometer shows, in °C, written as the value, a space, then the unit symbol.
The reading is 66 °C
